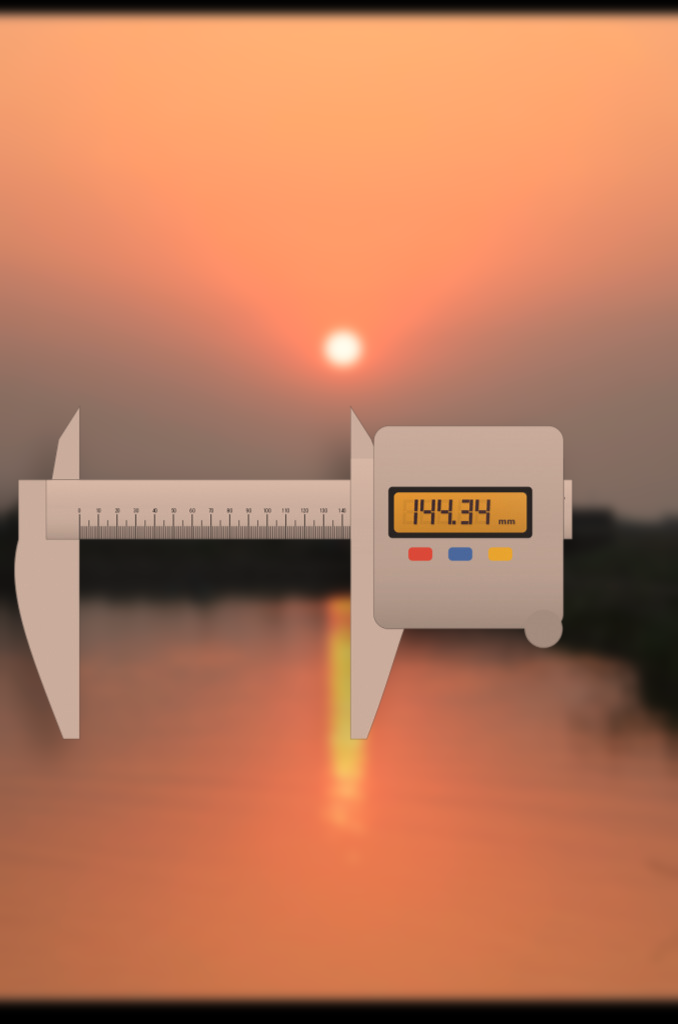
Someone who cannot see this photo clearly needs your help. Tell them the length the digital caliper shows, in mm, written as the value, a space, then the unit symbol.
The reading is 144.34 mm
